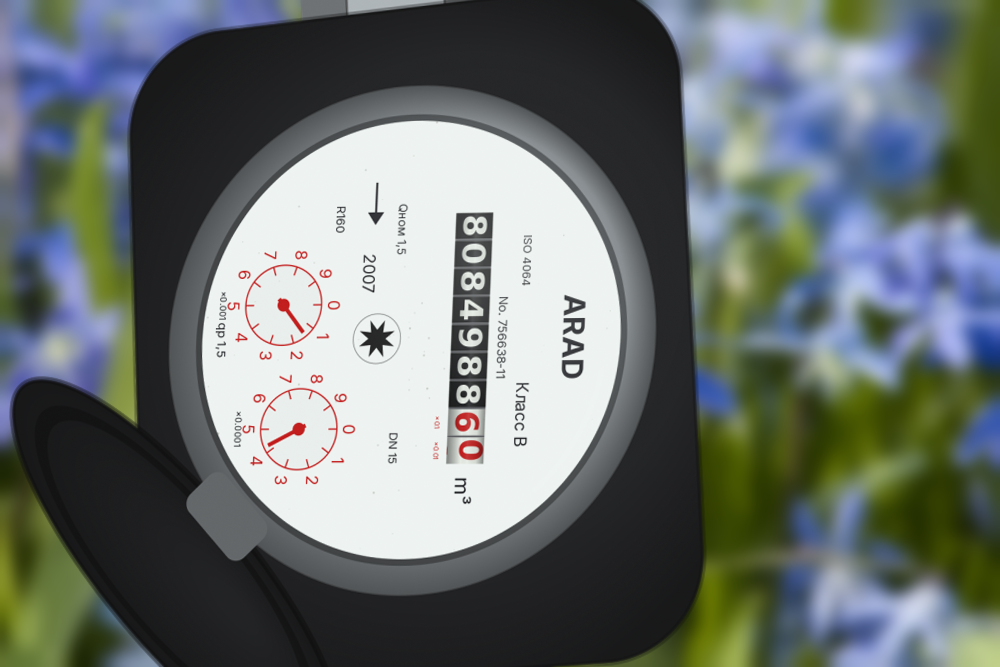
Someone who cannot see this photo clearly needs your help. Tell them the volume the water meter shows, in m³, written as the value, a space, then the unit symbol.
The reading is 8084988.6014 m³
